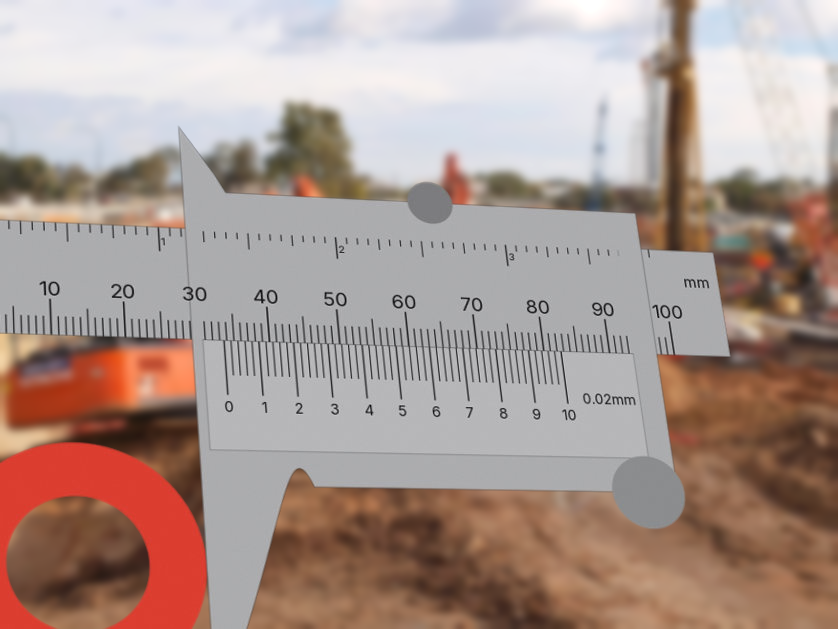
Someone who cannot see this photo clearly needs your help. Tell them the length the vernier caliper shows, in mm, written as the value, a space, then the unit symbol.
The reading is 33.6 mm
